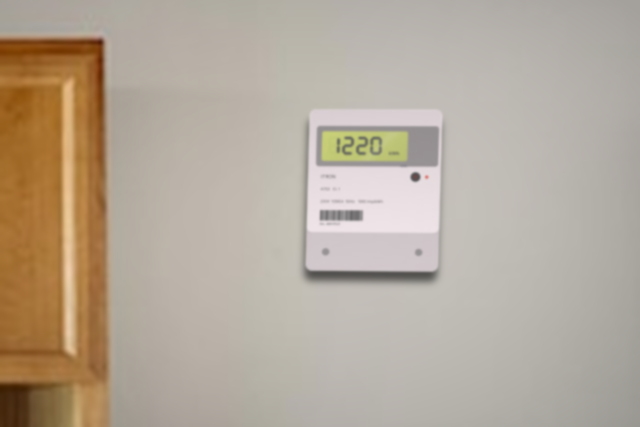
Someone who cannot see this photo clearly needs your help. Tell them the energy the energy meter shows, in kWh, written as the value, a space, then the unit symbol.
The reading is 1220 kWh
